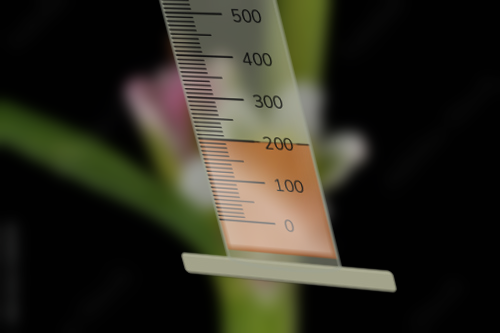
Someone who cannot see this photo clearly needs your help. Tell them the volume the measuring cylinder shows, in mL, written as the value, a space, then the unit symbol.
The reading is 200 mL
